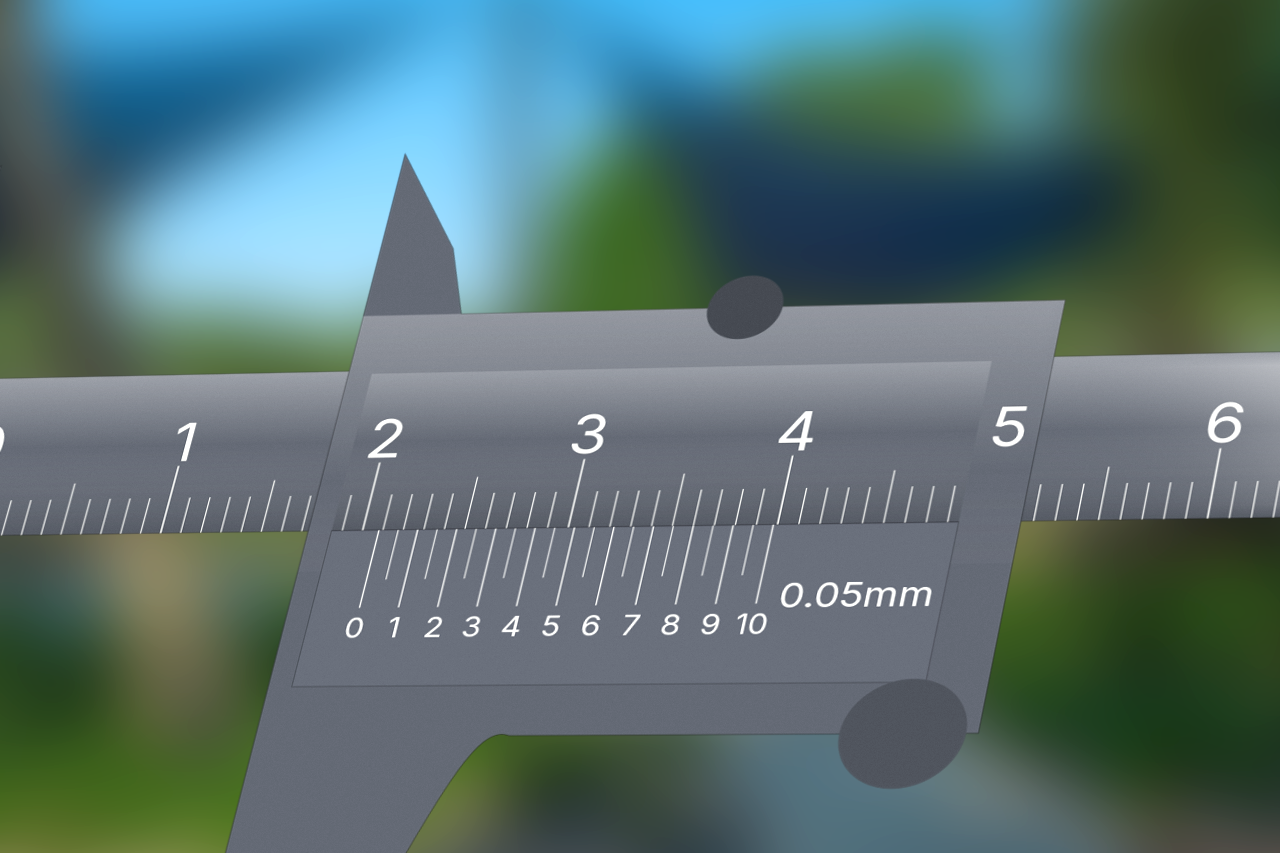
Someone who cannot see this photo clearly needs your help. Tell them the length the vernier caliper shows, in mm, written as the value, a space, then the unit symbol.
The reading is 20.8 mm
